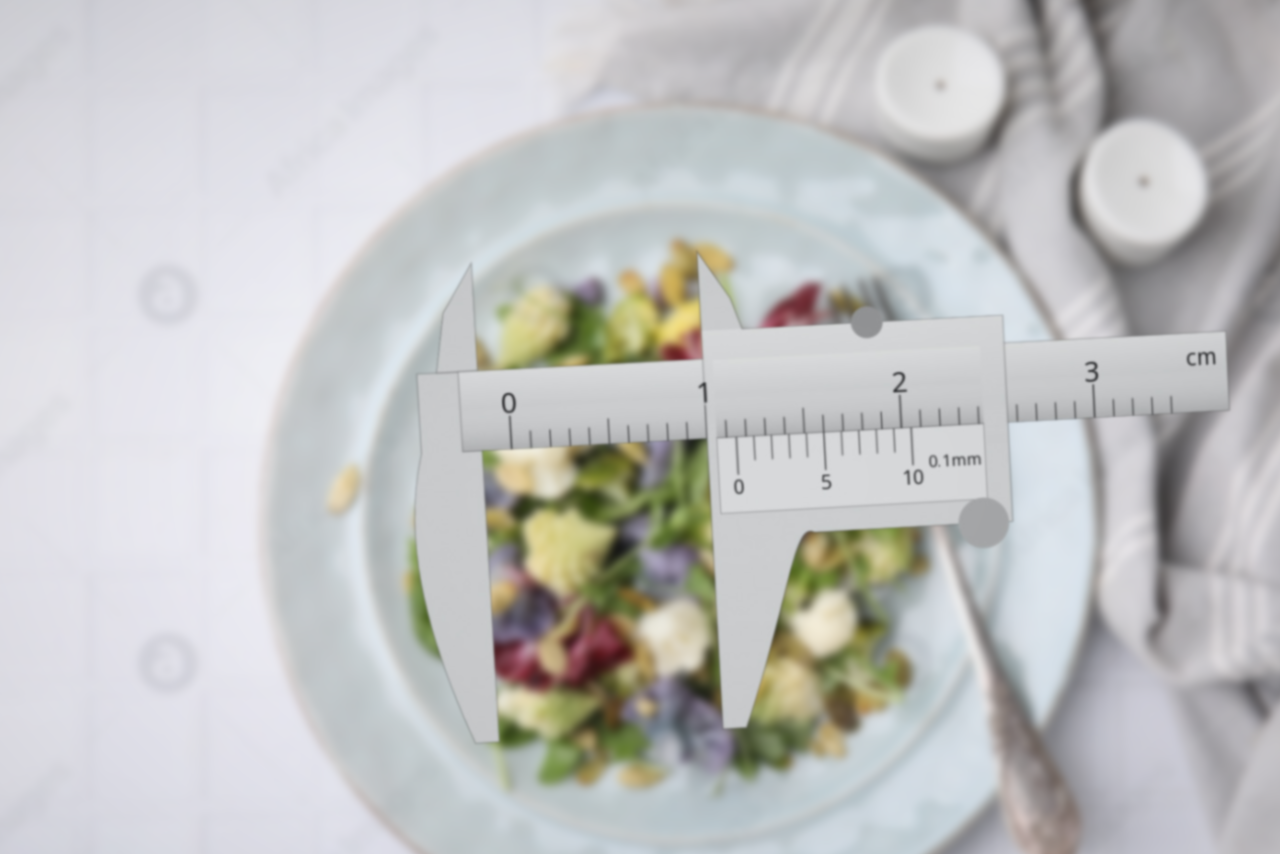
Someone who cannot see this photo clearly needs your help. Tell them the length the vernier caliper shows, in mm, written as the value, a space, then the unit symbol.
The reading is 11.5 mm
